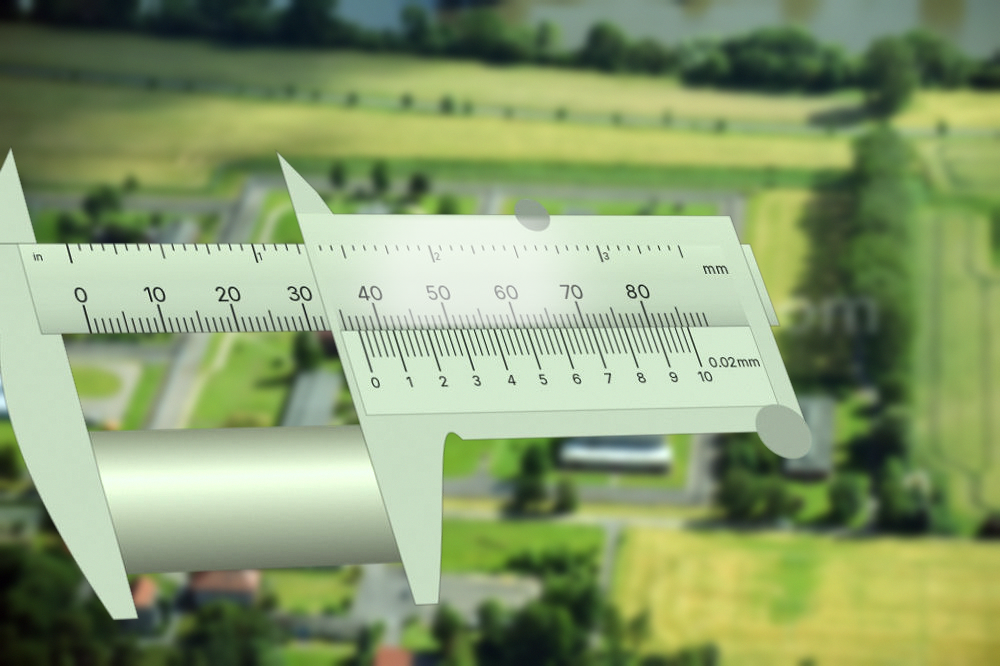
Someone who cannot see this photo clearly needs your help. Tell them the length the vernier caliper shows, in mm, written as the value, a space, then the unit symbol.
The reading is 36.8 mm
